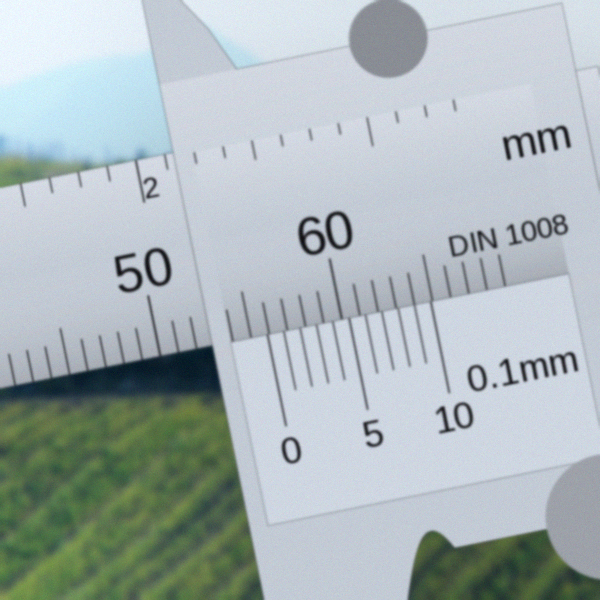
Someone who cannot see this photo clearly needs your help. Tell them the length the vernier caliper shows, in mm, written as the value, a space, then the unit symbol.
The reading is 55.9 mm
